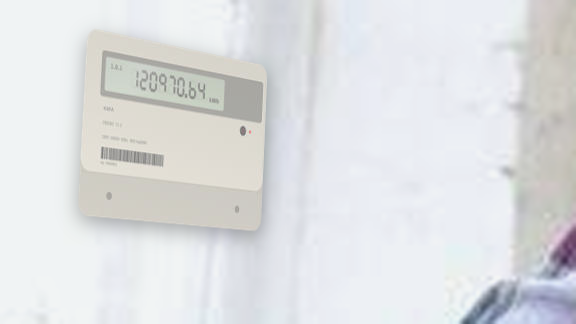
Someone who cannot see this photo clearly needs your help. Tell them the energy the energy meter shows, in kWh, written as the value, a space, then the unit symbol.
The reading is 120970.64 kWh
